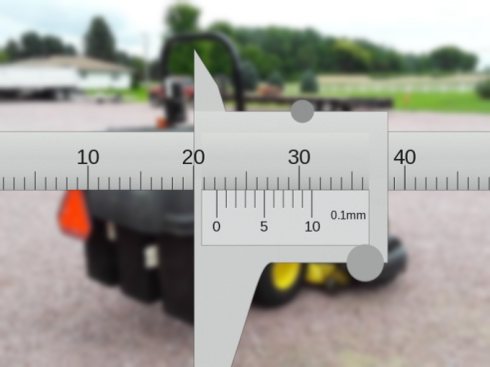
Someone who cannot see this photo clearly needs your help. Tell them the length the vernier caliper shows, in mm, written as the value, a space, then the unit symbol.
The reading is 22.2 mm
